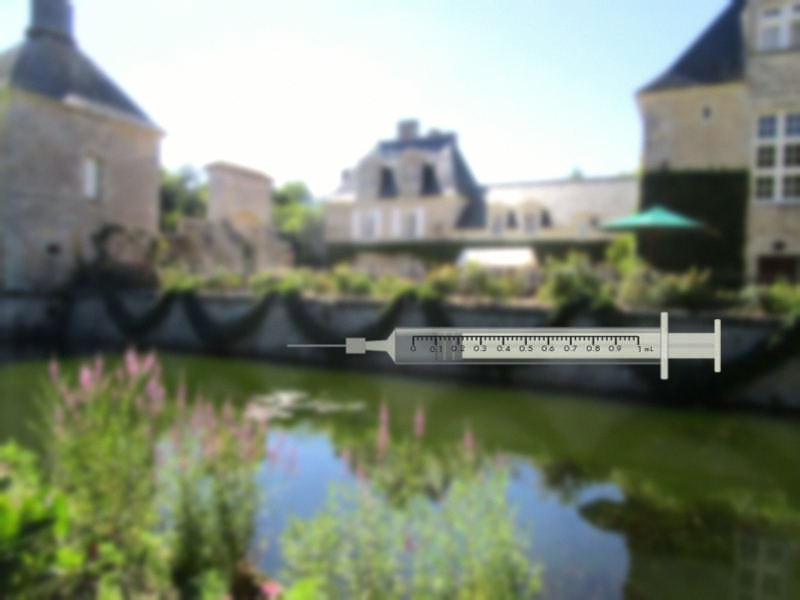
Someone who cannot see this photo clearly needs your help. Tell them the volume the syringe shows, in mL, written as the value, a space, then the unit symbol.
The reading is 0.1 mL
